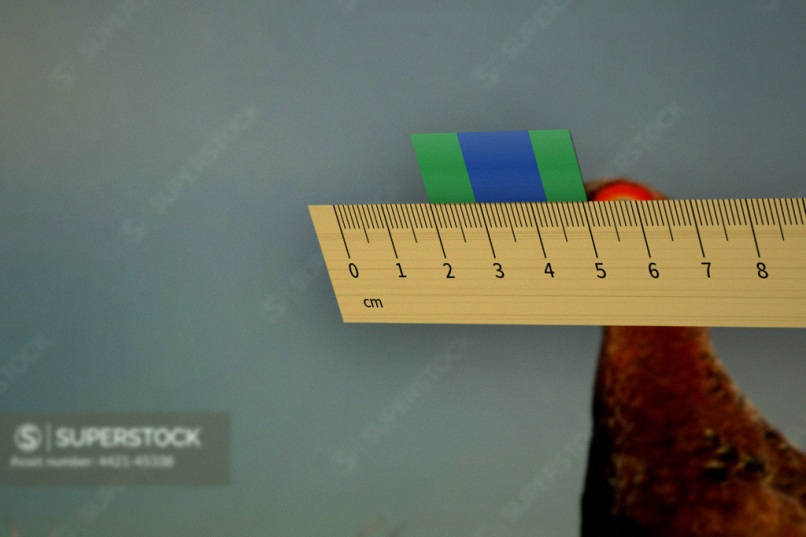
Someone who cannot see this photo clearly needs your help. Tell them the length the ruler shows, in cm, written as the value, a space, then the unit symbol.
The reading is 3.1 cm
